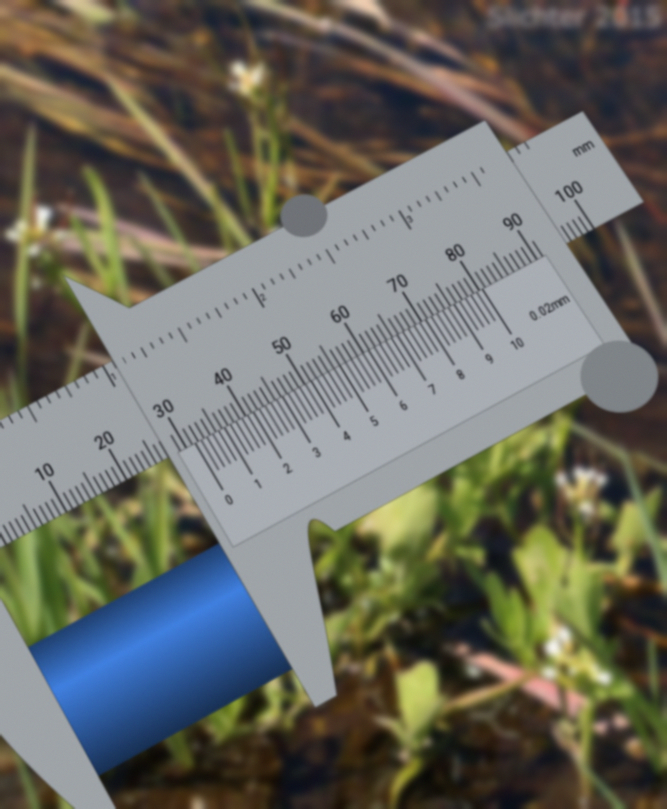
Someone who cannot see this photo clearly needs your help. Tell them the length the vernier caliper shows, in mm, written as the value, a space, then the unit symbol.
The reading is 31.5 mm
